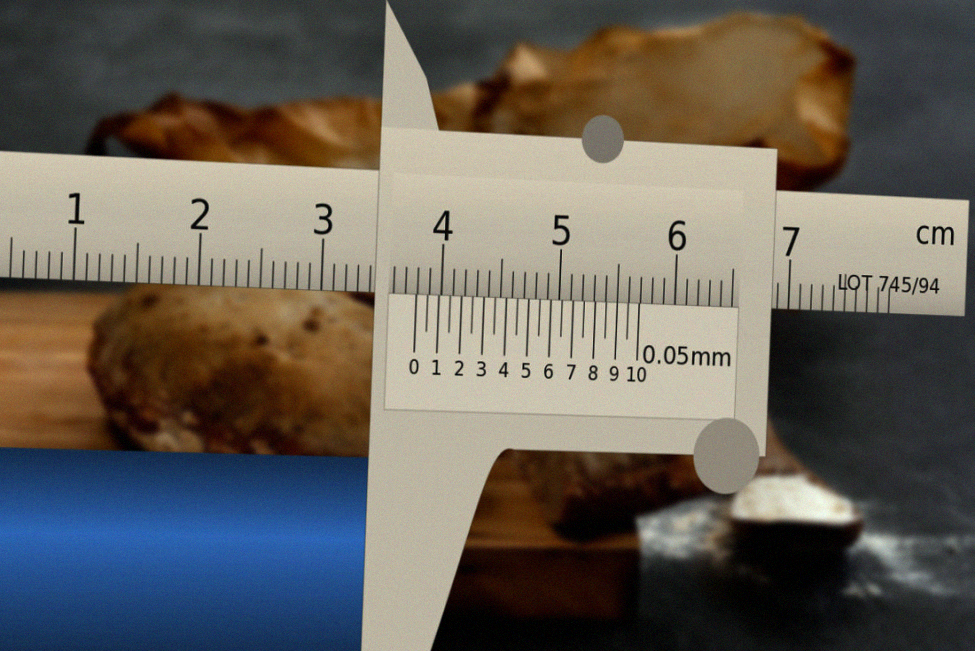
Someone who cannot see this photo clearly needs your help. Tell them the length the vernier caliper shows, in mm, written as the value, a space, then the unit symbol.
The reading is 37.9 mm
